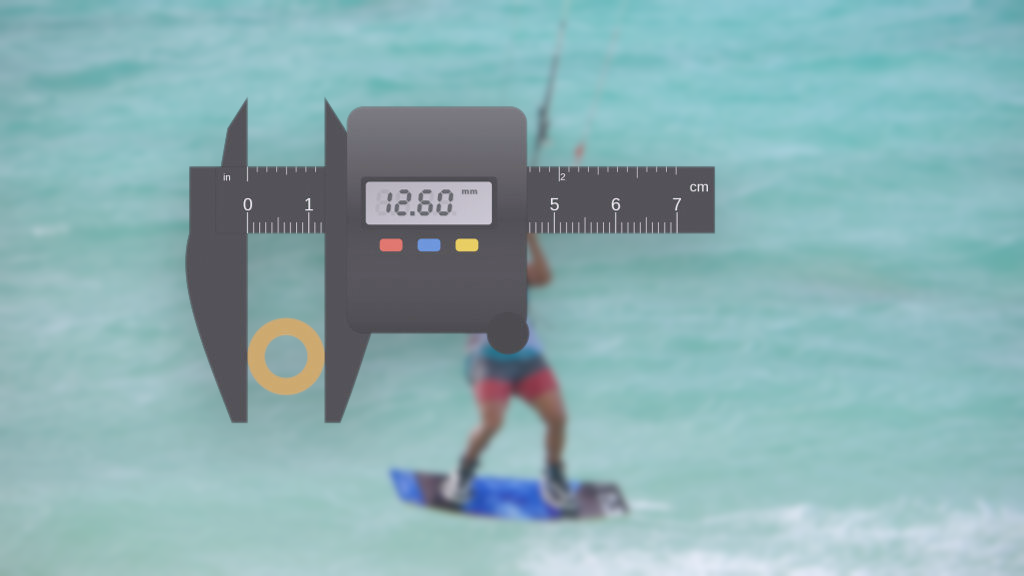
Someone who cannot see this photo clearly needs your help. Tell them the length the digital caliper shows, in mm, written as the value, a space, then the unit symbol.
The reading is 12.60 mm
